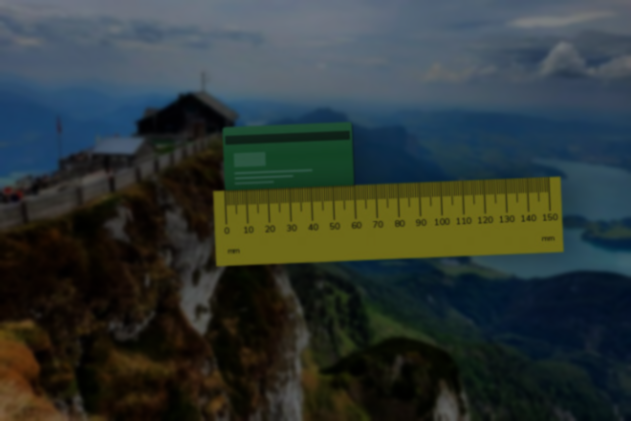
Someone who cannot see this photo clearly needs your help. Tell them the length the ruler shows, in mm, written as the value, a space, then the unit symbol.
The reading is 60 mm
